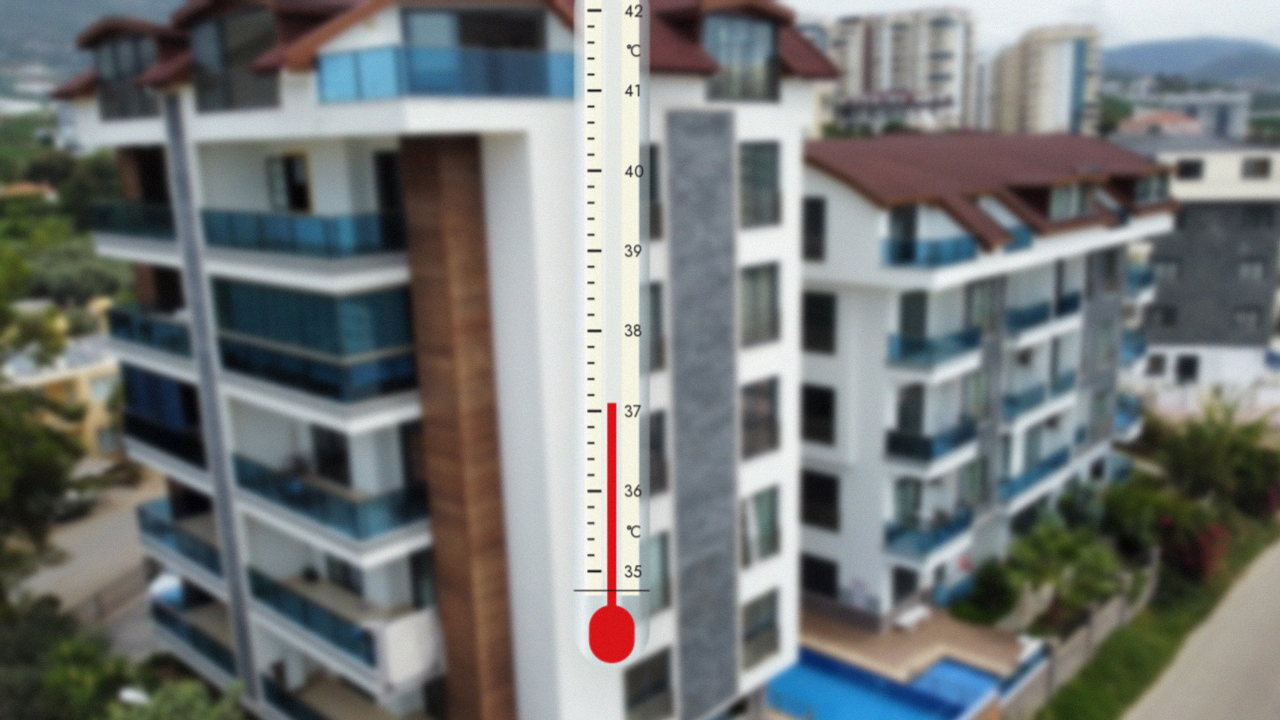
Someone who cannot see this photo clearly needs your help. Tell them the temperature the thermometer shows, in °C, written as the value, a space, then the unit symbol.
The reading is 37.1 °C
